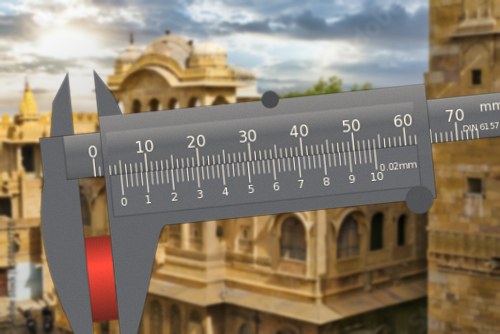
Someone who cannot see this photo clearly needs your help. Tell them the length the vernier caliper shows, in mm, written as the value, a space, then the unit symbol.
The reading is 5.0 mm
